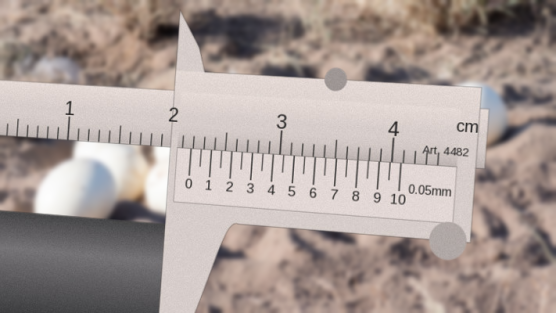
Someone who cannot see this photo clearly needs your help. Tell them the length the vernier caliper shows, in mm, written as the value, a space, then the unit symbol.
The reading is 21.8 mm
